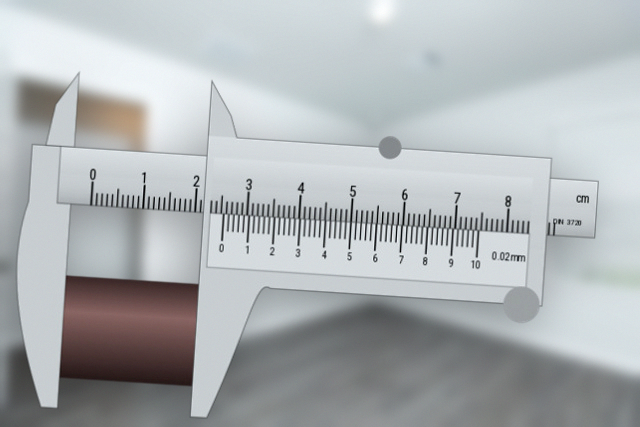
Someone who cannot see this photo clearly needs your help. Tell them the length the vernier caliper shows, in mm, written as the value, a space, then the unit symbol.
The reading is 25.5 mm
